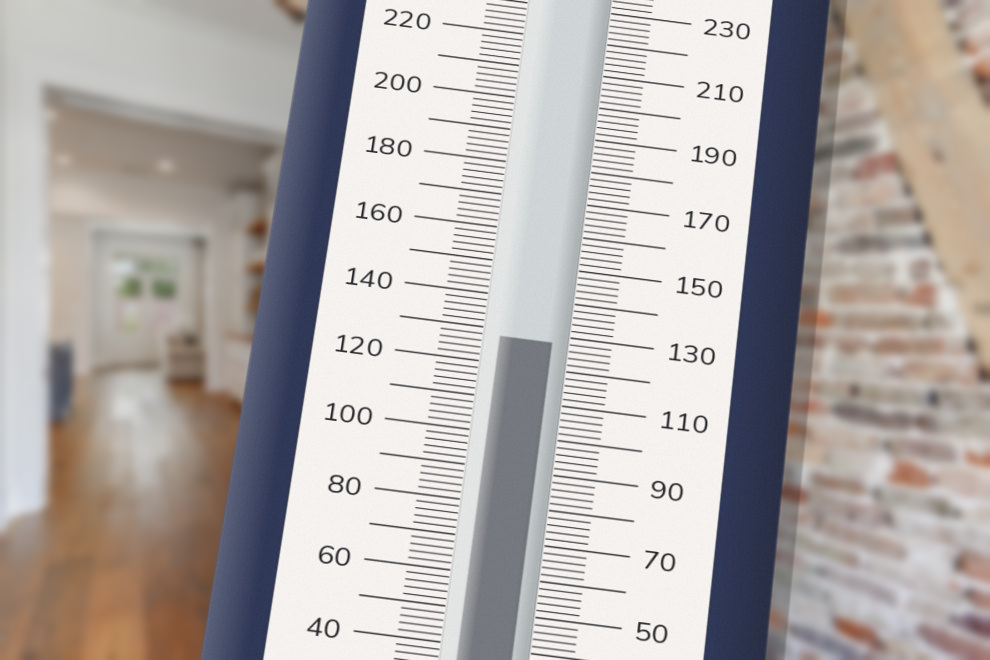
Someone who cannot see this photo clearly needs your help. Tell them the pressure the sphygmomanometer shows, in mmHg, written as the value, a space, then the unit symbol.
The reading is 128 mmHg
